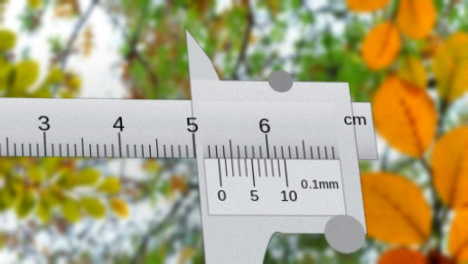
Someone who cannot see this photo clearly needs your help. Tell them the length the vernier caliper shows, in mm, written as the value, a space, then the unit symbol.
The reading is 53.2 mm
